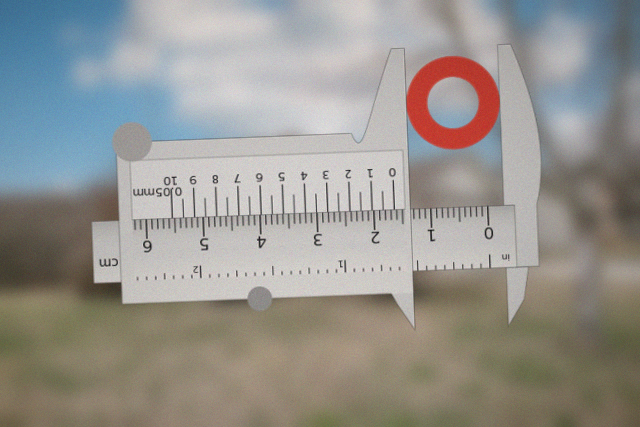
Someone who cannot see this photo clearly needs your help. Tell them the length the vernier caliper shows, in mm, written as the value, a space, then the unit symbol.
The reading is 16.4 mm
